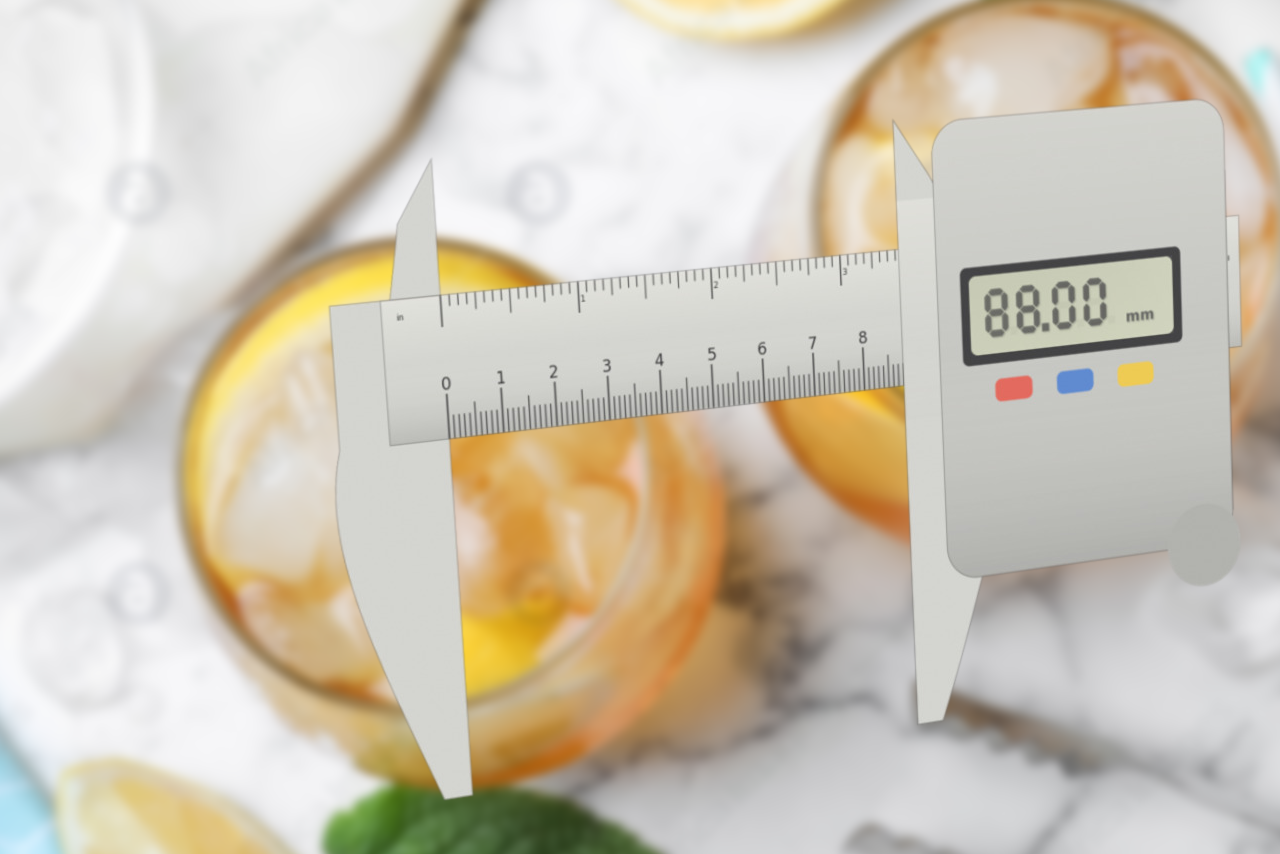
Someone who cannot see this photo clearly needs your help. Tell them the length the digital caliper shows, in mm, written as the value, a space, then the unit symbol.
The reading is 88.00 mm
